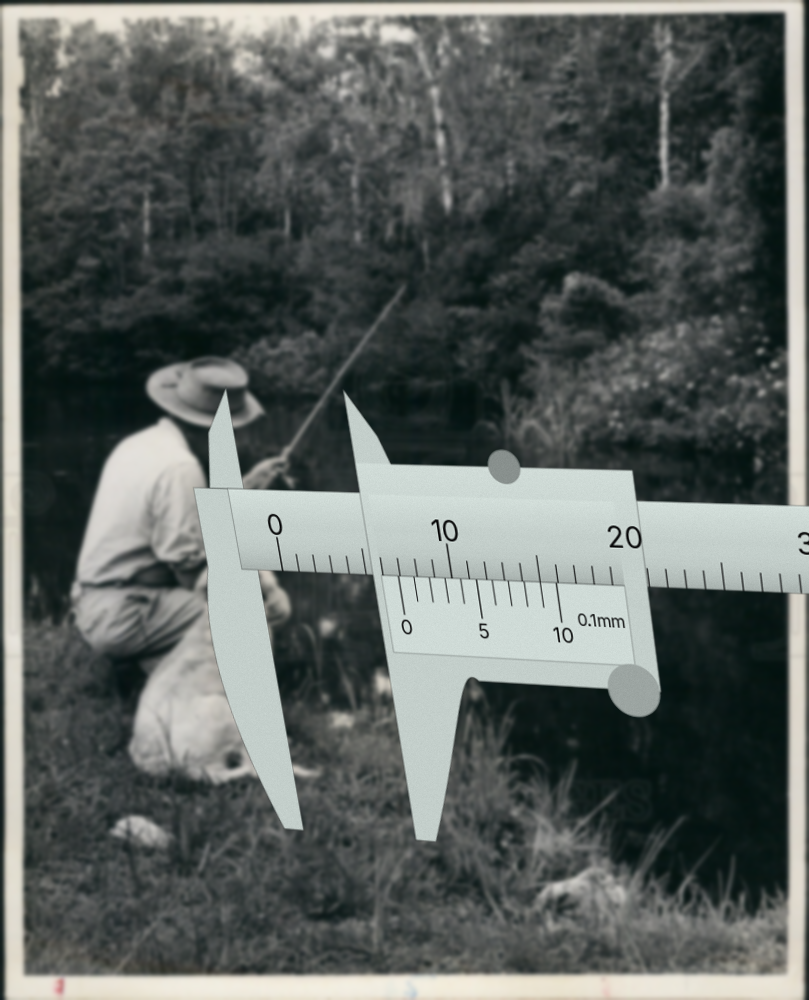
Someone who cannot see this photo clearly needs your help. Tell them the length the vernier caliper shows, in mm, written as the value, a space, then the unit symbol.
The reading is 6.9 mm
